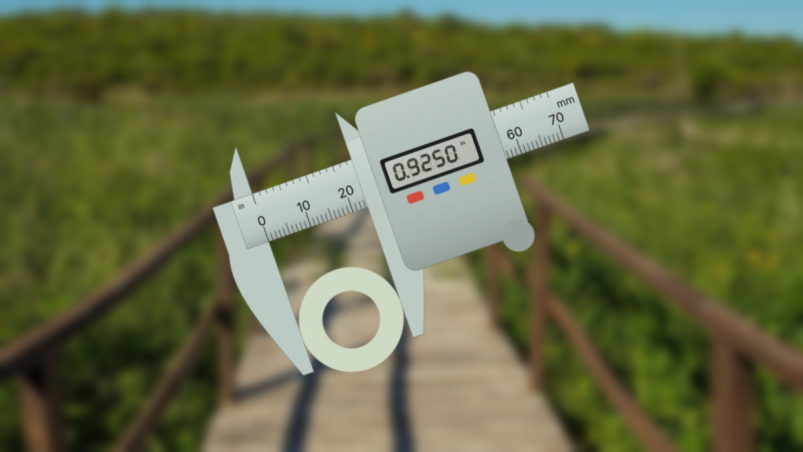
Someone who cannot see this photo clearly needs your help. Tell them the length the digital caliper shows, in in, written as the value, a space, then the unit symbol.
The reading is 0.9250 in
